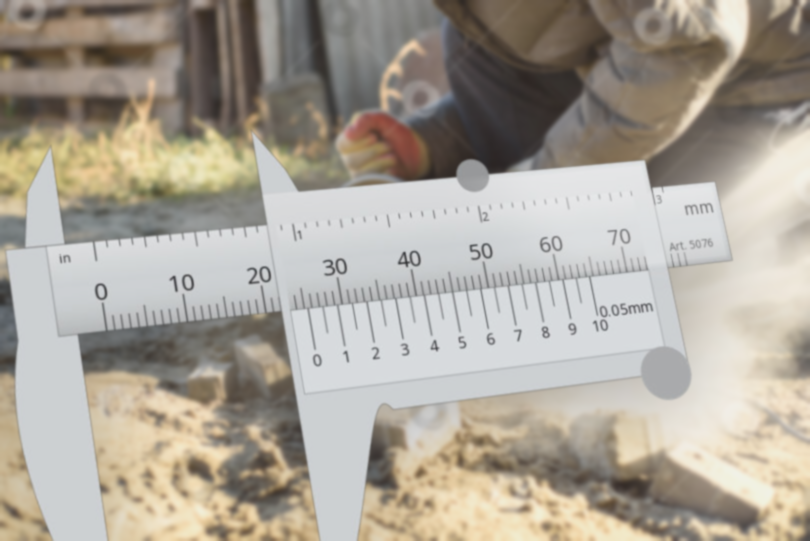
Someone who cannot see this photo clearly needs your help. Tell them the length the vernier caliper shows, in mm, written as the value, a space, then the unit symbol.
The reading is 25.5 mm
